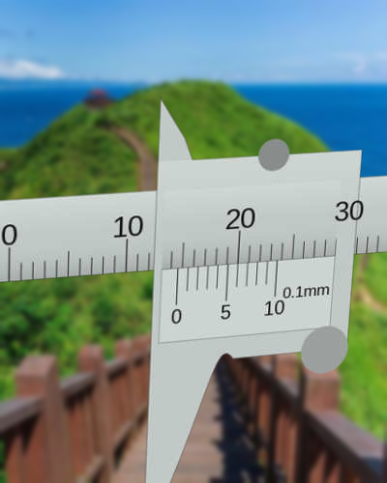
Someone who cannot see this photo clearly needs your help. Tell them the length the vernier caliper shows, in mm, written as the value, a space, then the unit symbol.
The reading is 14.6 mm
